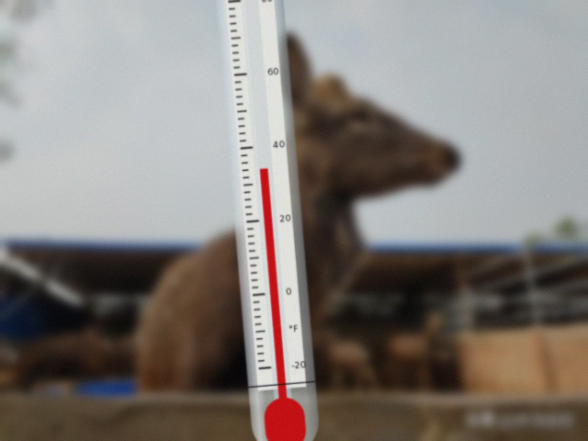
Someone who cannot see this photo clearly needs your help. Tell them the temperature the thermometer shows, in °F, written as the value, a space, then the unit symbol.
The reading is 34 °F
